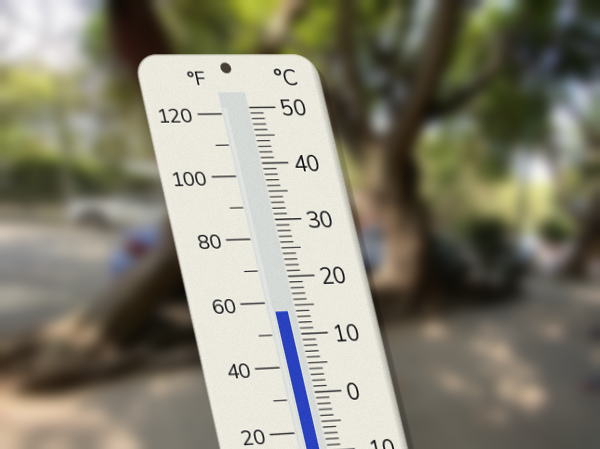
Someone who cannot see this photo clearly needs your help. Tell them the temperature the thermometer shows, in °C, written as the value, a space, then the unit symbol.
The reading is 14 °C
